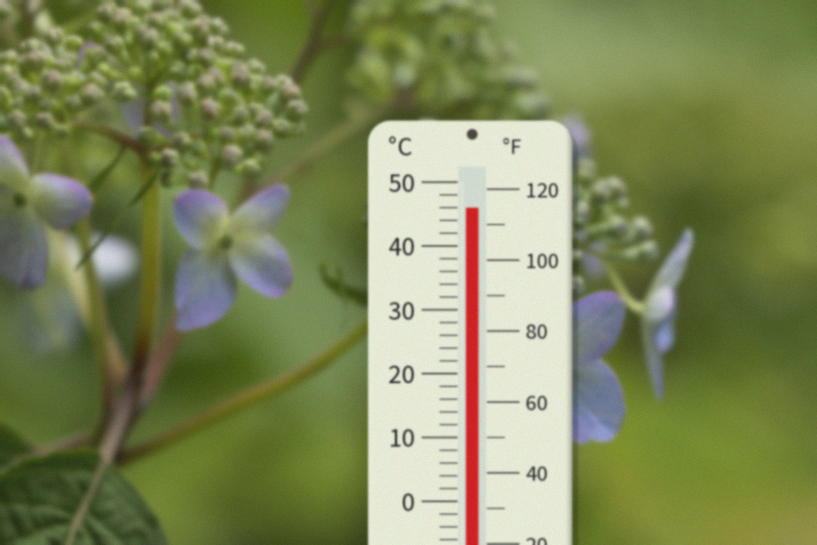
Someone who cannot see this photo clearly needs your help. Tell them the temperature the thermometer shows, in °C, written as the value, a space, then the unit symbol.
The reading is 46 °C
